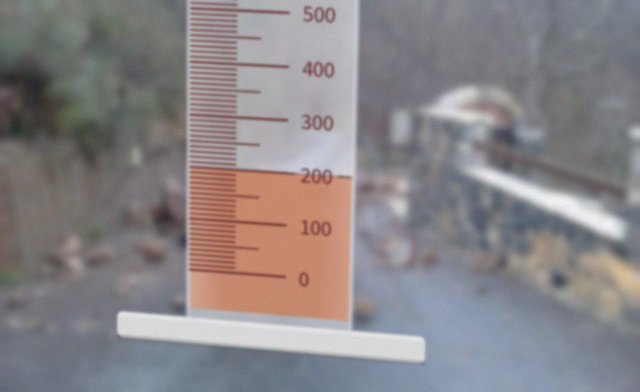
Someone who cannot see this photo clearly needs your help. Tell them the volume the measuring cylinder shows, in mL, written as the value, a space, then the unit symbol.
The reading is 200 mL
